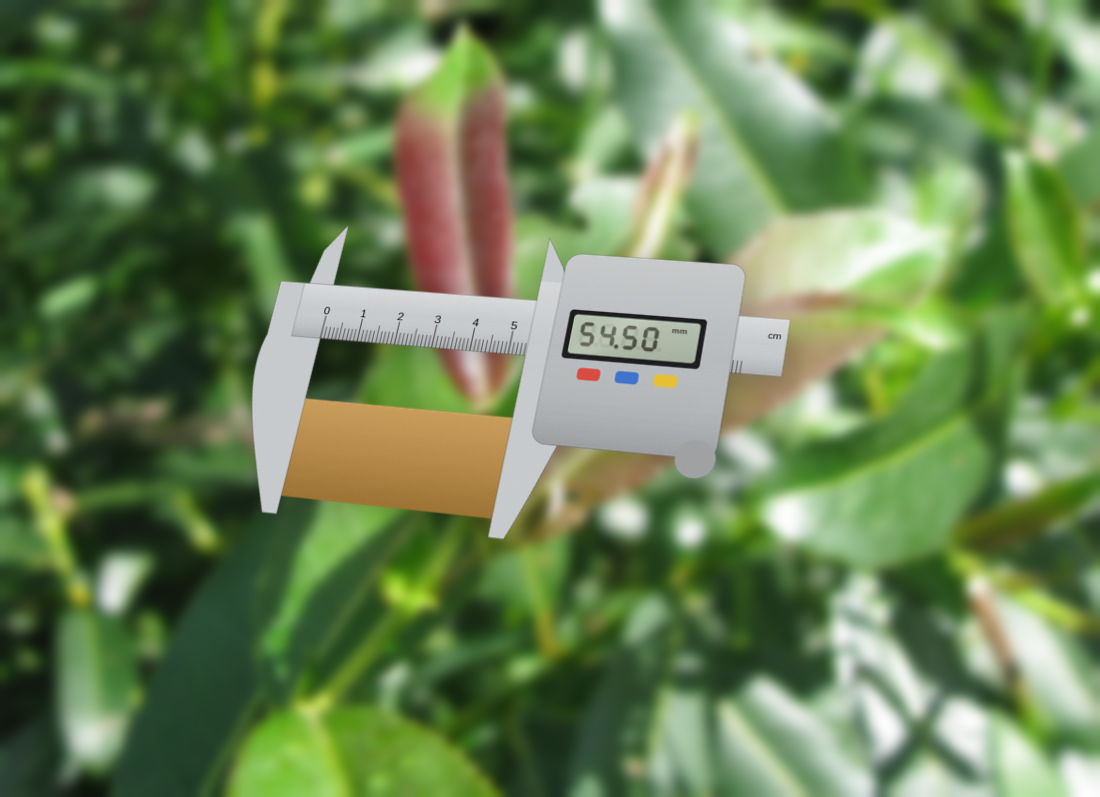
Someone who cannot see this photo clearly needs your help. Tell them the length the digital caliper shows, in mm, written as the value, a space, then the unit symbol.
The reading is 54.50 mm
